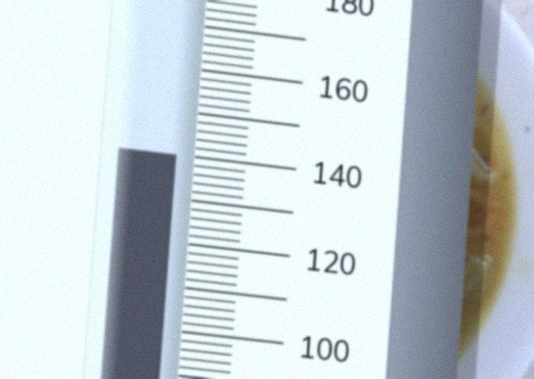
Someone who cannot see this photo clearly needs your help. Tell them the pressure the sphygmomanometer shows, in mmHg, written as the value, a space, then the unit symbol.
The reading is 140 mmHg
